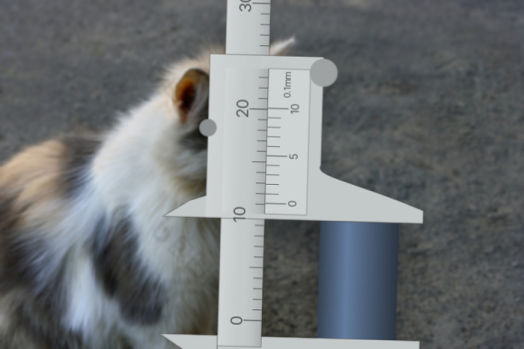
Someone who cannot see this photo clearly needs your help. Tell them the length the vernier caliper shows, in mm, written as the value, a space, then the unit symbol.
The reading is 11.1 mm
